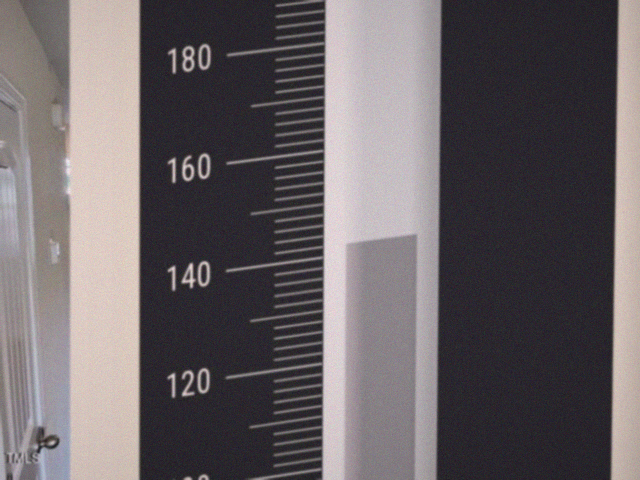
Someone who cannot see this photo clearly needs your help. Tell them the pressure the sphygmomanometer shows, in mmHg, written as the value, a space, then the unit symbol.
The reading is 142 mmHg
